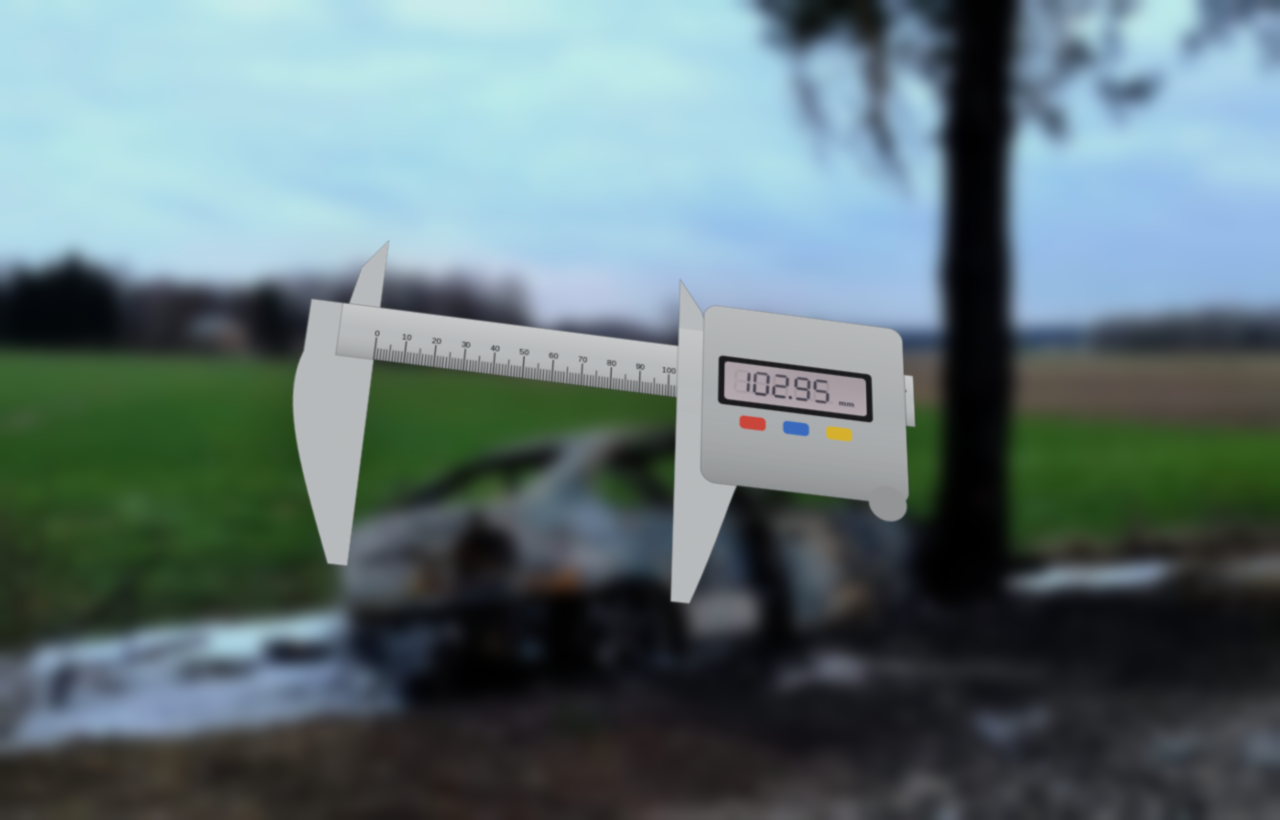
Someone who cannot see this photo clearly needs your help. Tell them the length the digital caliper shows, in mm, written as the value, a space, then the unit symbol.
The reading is 102.95 mm
